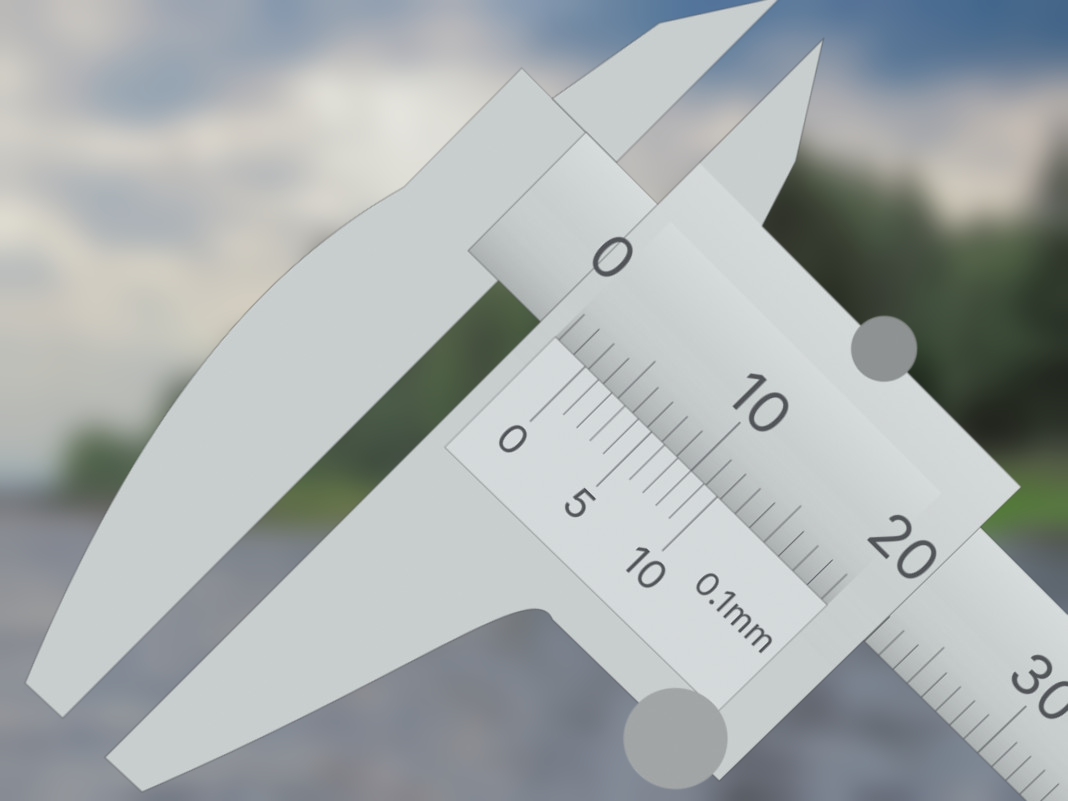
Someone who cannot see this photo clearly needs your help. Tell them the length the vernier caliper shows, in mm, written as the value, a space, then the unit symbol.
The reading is 2.8 mm
